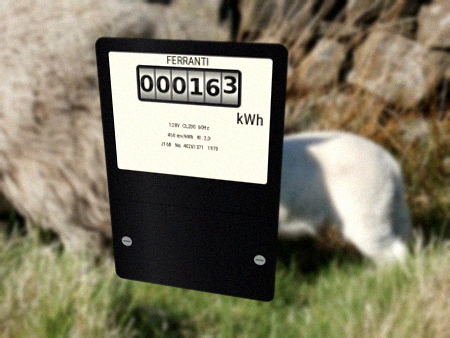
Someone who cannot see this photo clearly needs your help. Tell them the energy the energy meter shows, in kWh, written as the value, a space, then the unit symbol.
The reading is 163 kWh
